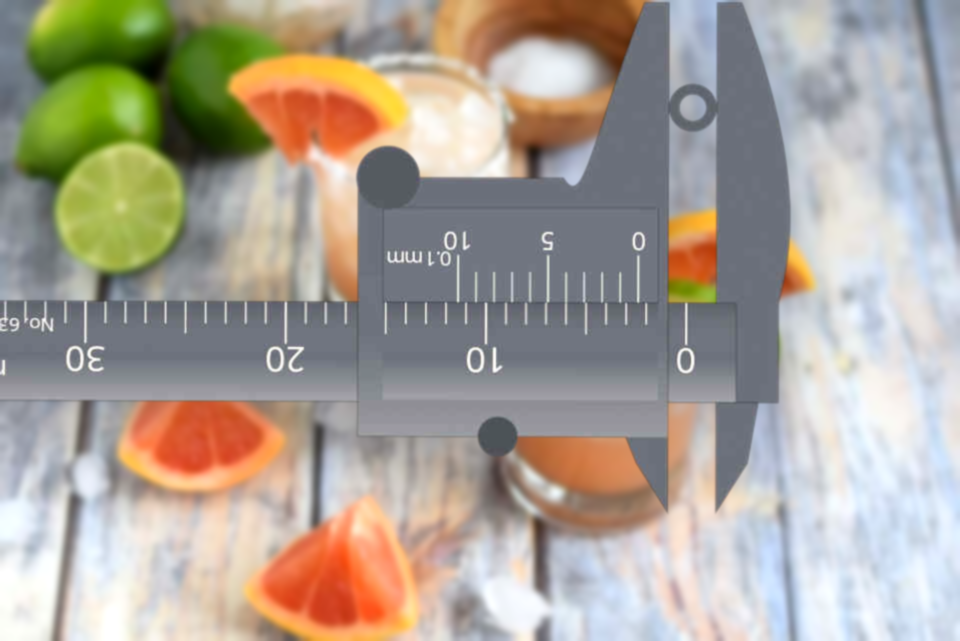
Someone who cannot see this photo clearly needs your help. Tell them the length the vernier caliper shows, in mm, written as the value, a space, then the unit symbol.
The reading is 2.4 mm
